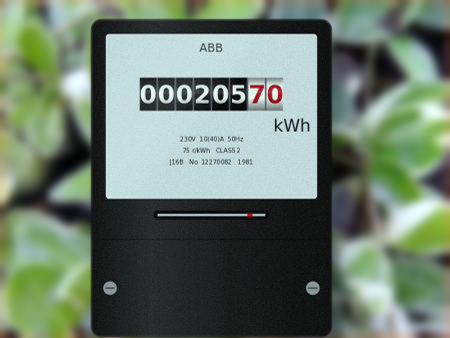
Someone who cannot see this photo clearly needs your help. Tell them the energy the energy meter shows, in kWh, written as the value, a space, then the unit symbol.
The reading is 205.70 kWh
